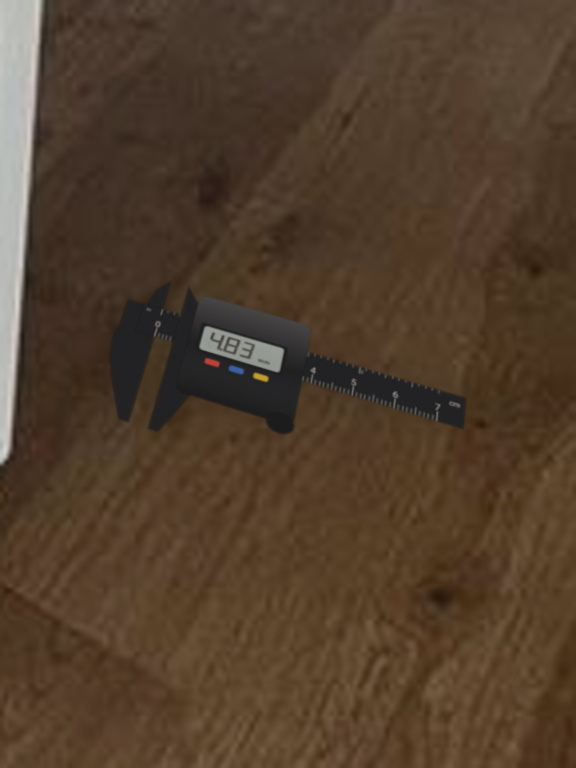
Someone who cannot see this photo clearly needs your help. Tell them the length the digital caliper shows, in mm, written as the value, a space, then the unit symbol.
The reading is 4.83 mm
